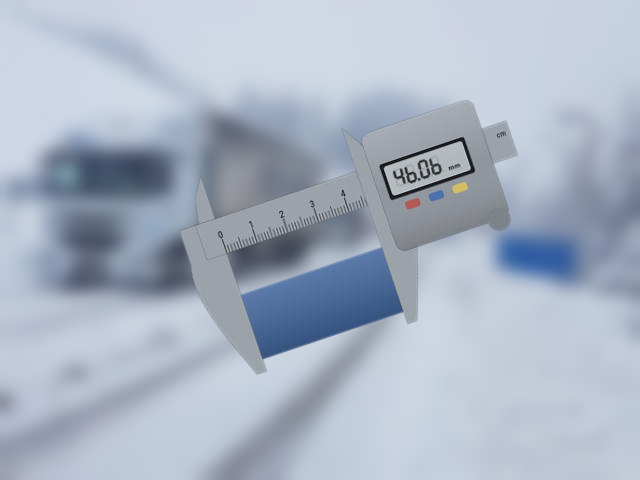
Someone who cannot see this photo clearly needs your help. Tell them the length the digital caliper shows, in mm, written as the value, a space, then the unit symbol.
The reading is 46.06 mm
